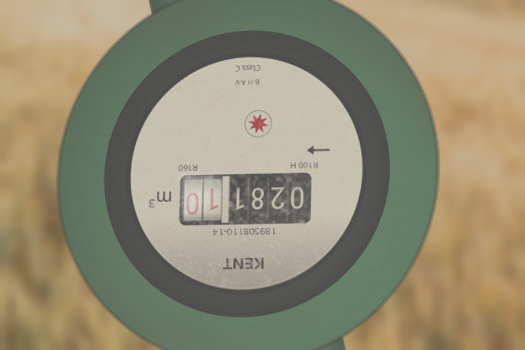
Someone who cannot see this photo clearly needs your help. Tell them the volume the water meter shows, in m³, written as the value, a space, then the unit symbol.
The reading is 281.10 m³
